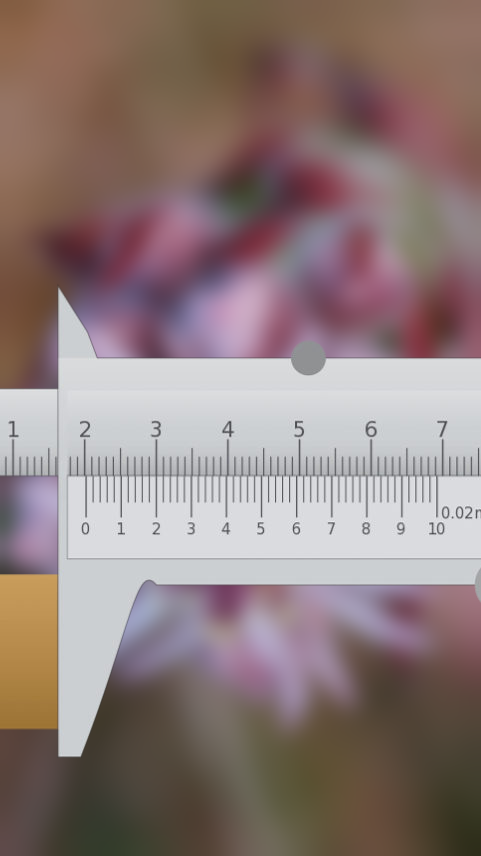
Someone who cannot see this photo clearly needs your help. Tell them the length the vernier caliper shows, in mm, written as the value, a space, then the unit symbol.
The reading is 20.2 mm
